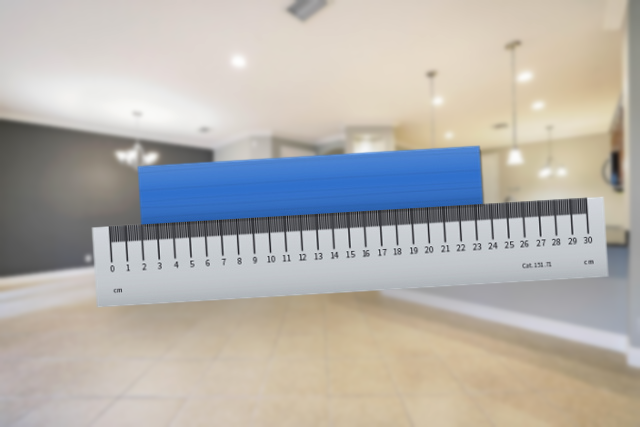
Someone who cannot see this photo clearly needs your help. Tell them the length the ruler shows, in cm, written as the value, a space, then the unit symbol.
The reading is 21.5 cm
